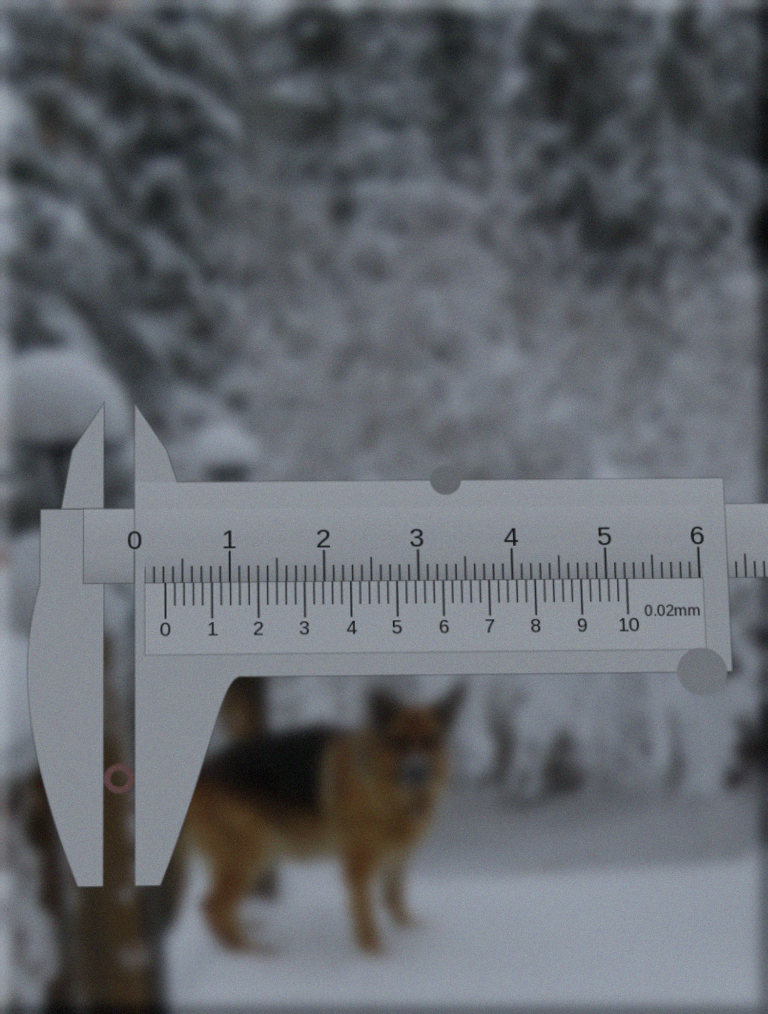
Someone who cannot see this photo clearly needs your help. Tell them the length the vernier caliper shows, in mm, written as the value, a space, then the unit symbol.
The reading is 3.2 mm
